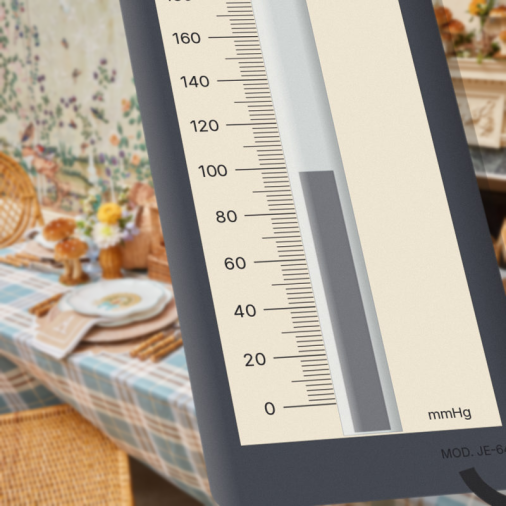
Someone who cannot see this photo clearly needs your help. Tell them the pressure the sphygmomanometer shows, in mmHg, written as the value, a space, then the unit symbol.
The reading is 98 mmHg
